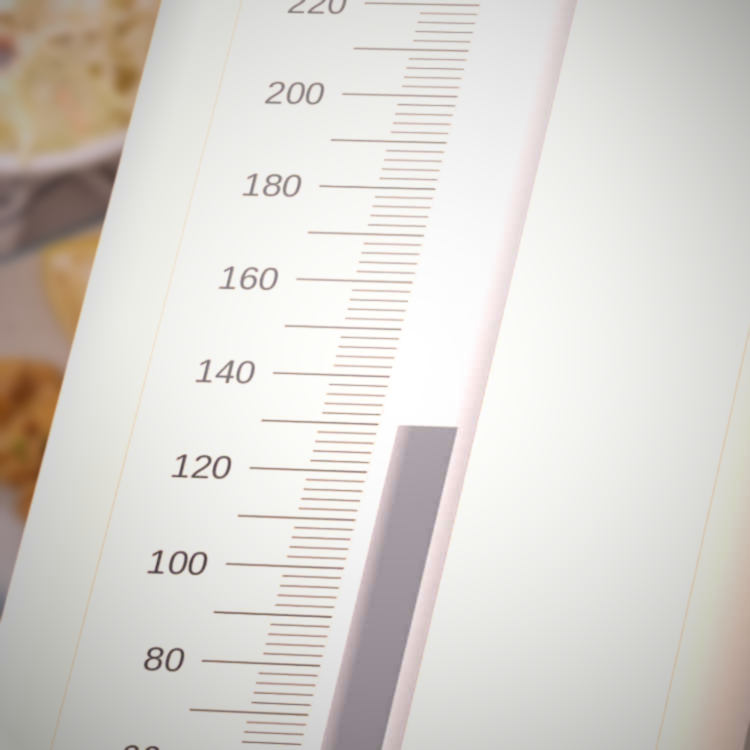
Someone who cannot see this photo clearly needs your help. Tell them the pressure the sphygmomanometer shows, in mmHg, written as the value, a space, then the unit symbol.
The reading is 130 mmHg
